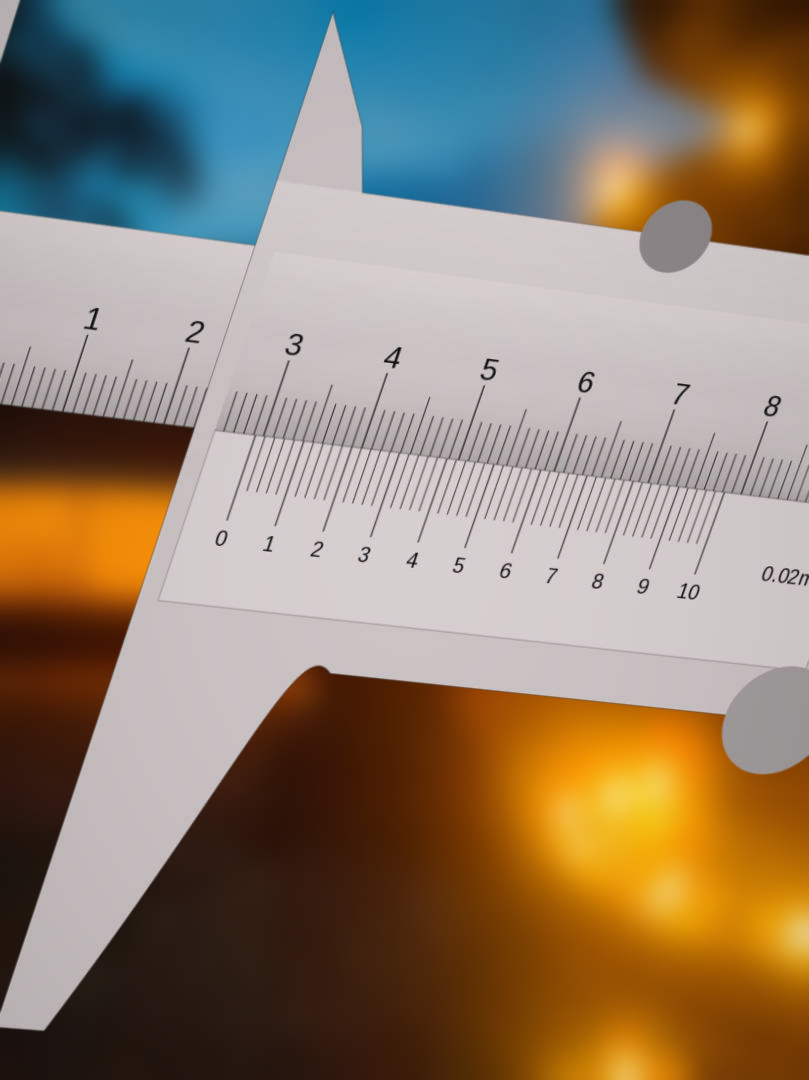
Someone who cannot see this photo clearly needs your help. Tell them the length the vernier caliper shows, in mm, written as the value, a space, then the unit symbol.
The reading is 29.2 mm
